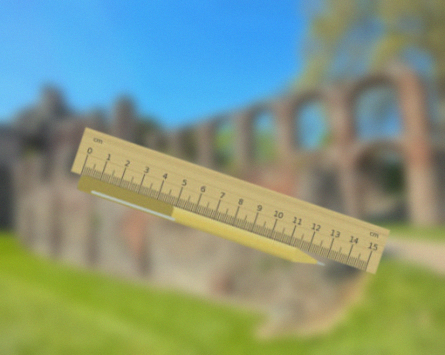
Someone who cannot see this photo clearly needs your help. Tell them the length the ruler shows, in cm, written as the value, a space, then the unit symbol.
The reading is 13 cm
